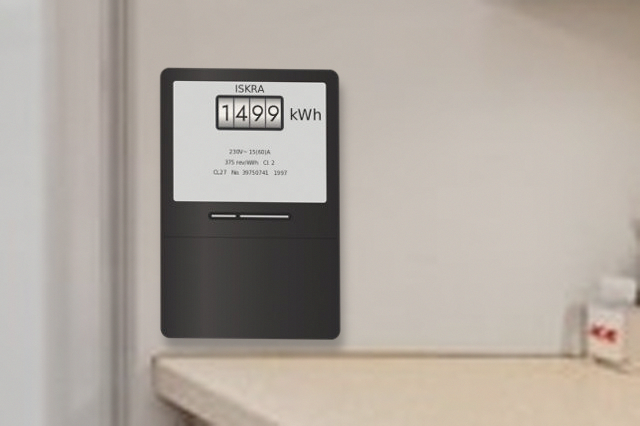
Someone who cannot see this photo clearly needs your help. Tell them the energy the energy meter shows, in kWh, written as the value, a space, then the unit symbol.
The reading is 1499 kWh
